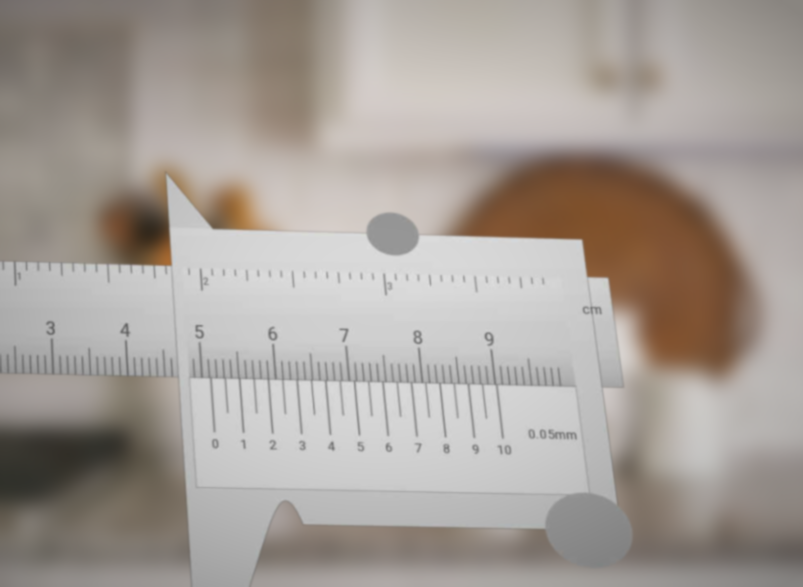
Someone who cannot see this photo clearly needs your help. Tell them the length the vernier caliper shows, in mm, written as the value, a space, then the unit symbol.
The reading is 51.2 mm
